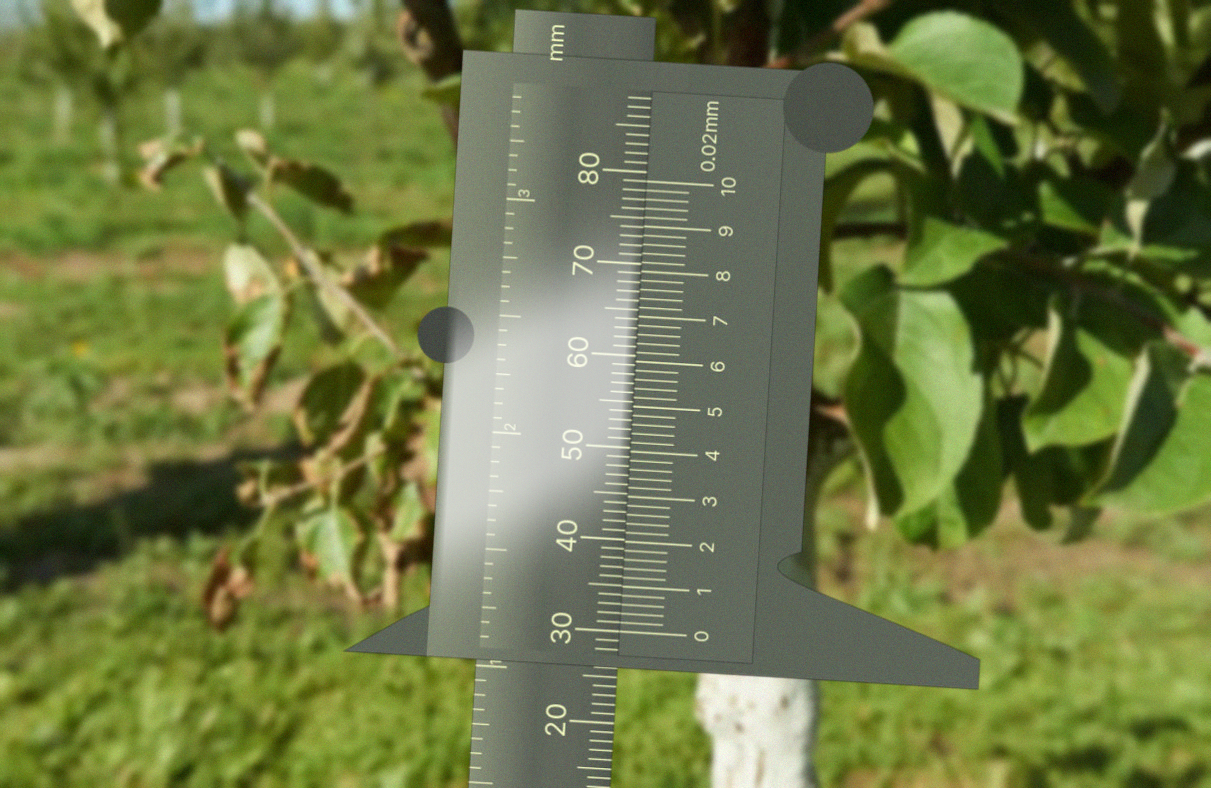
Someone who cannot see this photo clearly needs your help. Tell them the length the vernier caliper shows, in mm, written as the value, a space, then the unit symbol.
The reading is 30.0 mm
